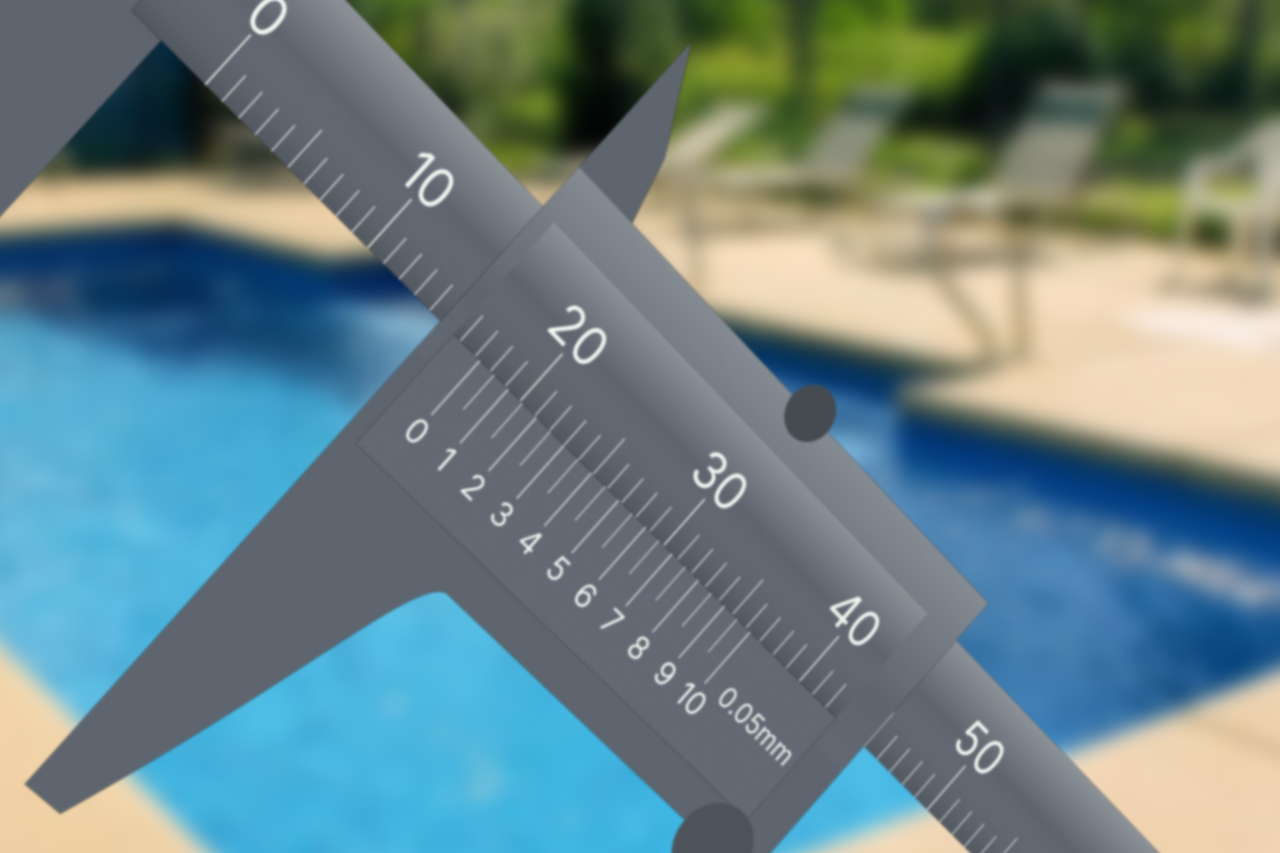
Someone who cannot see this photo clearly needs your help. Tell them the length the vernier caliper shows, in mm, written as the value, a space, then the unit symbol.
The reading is 17.3 mm
